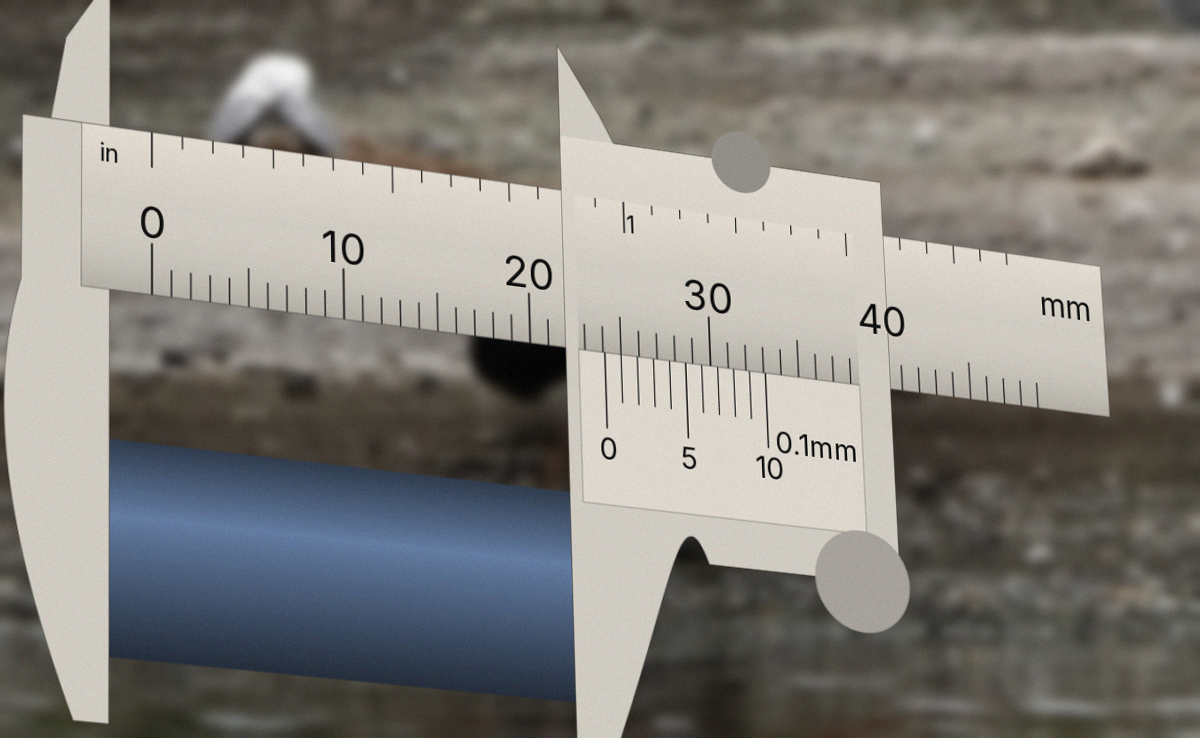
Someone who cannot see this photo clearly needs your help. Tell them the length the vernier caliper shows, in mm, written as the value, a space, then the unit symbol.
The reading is 24.1 mm
